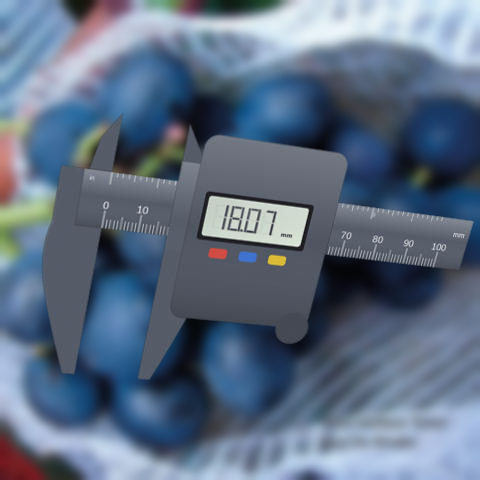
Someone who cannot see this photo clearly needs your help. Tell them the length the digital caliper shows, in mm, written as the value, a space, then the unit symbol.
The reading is 18.07 mm
